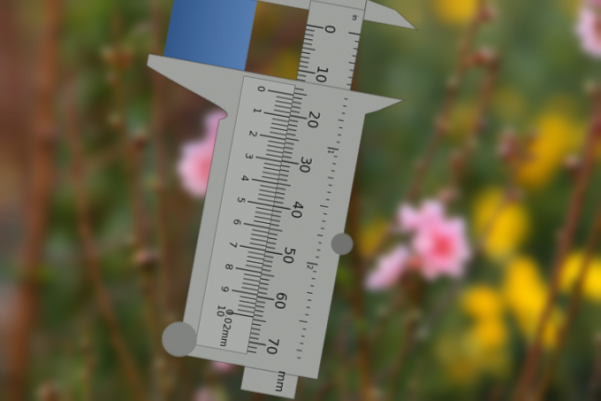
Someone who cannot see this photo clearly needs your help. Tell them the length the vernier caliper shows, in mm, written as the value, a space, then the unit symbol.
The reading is 15.5 mm
